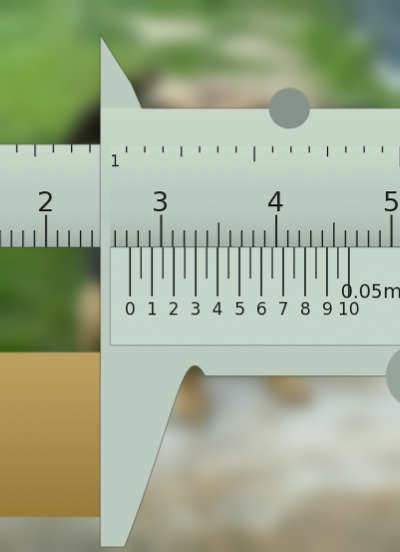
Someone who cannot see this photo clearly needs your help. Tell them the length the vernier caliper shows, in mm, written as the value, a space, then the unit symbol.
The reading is 27.3 mm
